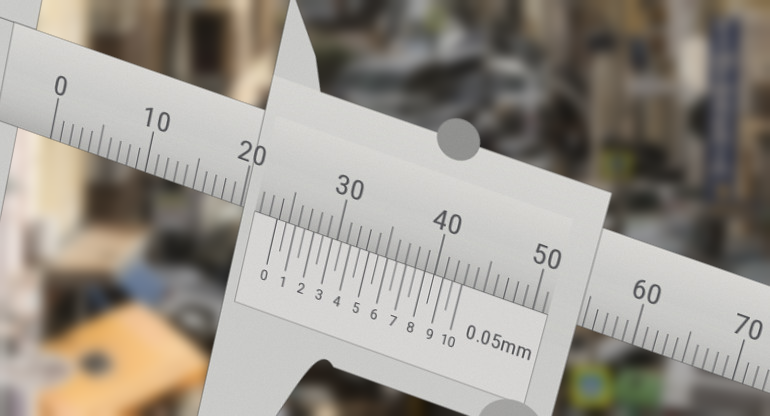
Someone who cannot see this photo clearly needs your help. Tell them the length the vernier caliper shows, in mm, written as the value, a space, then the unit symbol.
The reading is 23.8 mm
